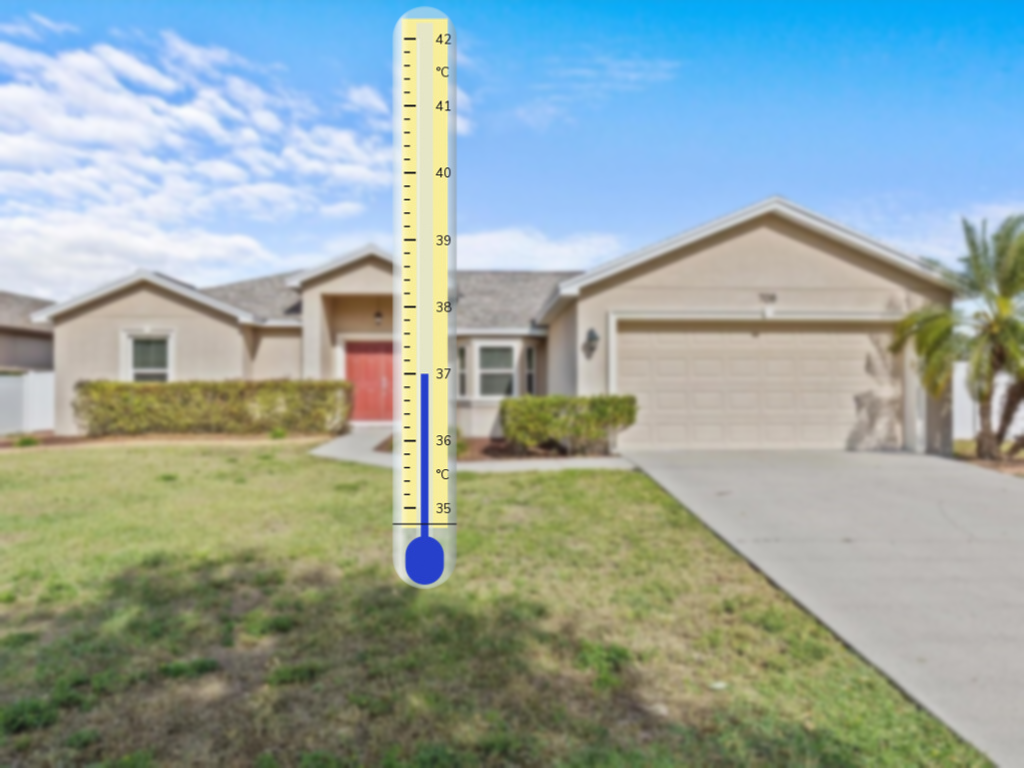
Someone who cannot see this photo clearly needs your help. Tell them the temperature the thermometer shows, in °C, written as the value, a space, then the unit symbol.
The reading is 37 °C
